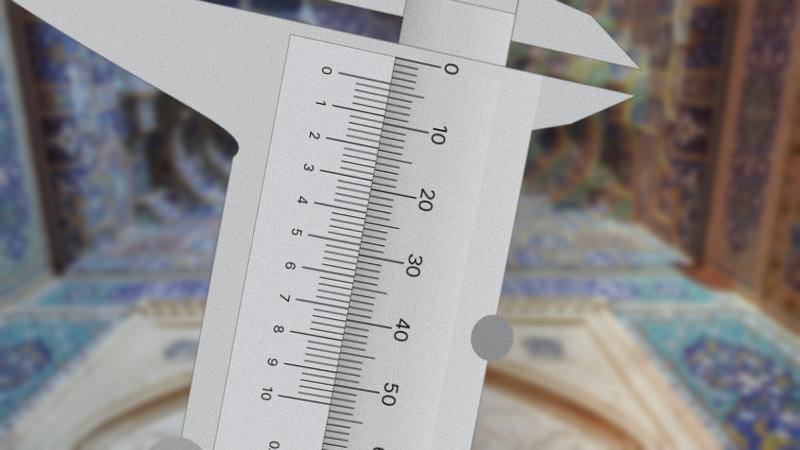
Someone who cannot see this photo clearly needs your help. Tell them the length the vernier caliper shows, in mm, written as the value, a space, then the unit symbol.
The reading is 4.0 mm
